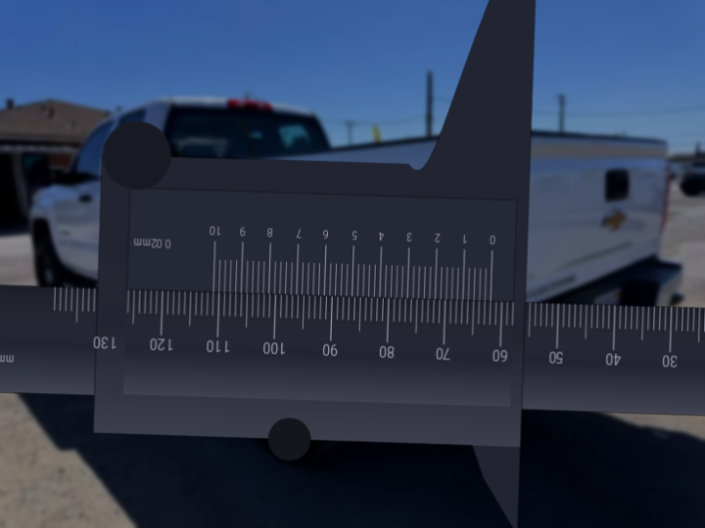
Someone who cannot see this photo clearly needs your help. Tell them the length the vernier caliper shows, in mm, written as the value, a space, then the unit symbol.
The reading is 62.0 mm
